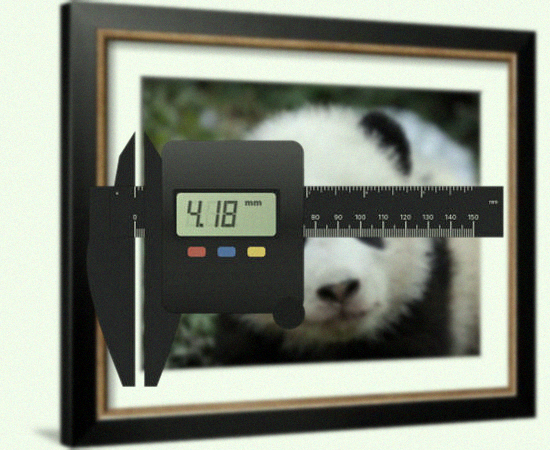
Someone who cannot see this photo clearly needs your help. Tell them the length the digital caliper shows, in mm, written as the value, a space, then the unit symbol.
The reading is 4.18 mm
